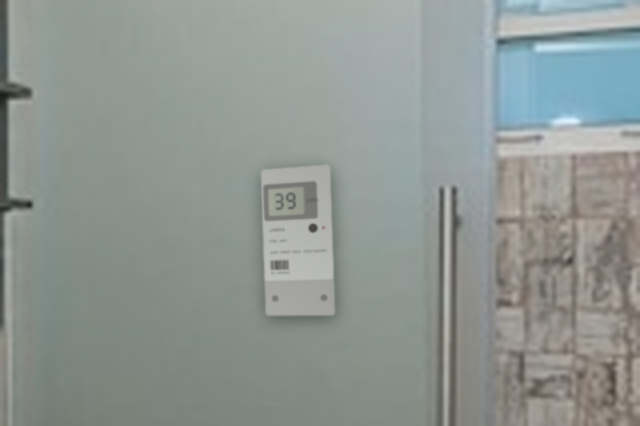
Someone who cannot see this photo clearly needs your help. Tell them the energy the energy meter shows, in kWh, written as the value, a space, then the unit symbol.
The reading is 39 kWh
